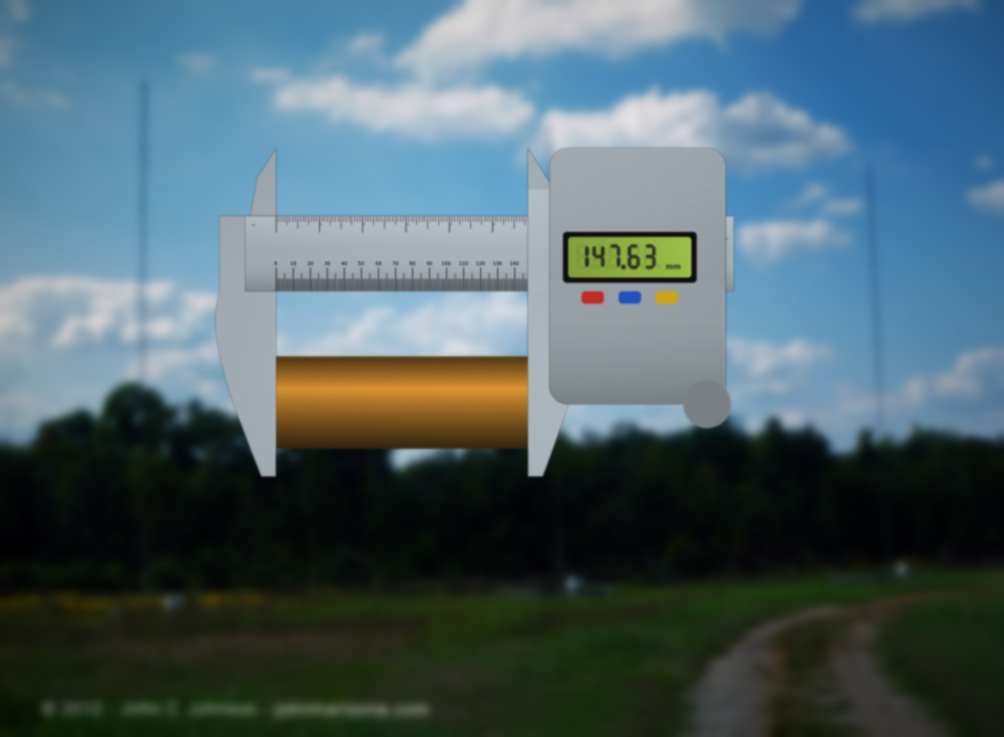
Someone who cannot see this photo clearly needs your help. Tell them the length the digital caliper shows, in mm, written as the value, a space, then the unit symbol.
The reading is 147.63 mm
